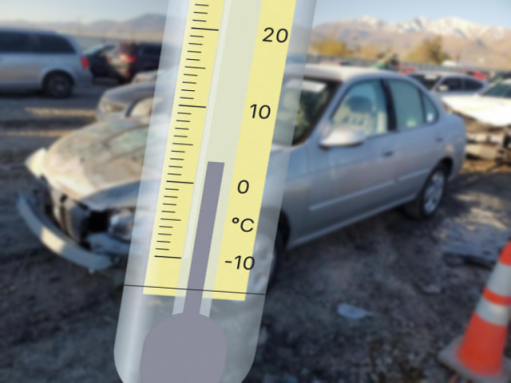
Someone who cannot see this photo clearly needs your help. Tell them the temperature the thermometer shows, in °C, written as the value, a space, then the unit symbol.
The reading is 3 °C
